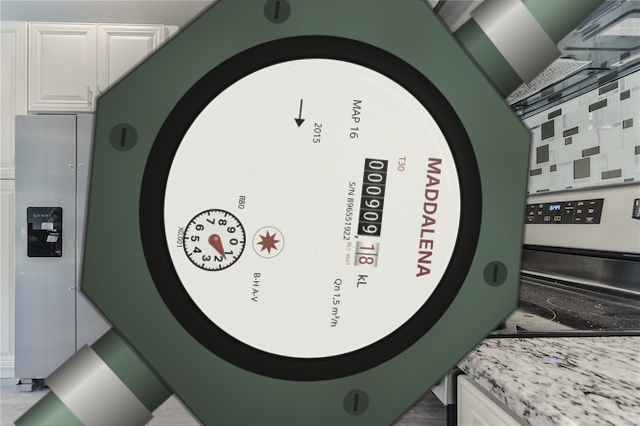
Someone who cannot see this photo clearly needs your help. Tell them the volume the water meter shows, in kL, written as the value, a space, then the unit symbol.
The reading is 909.181 kL
